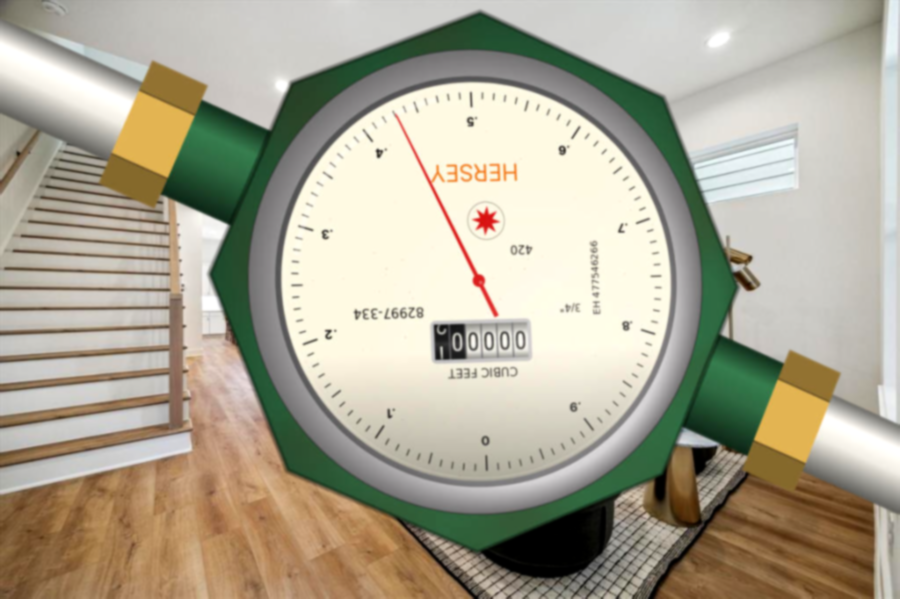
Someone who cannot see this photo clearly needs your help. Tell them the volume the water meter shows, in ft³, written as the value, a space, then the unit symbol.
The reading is 1.43 ft³
